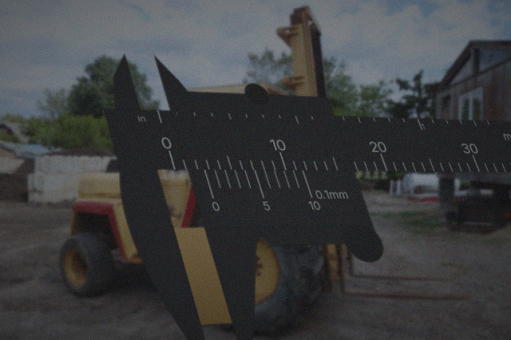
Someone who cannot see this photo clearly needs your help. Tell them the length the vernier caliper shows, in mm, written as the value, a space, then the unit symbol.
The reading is 2.6 mm
